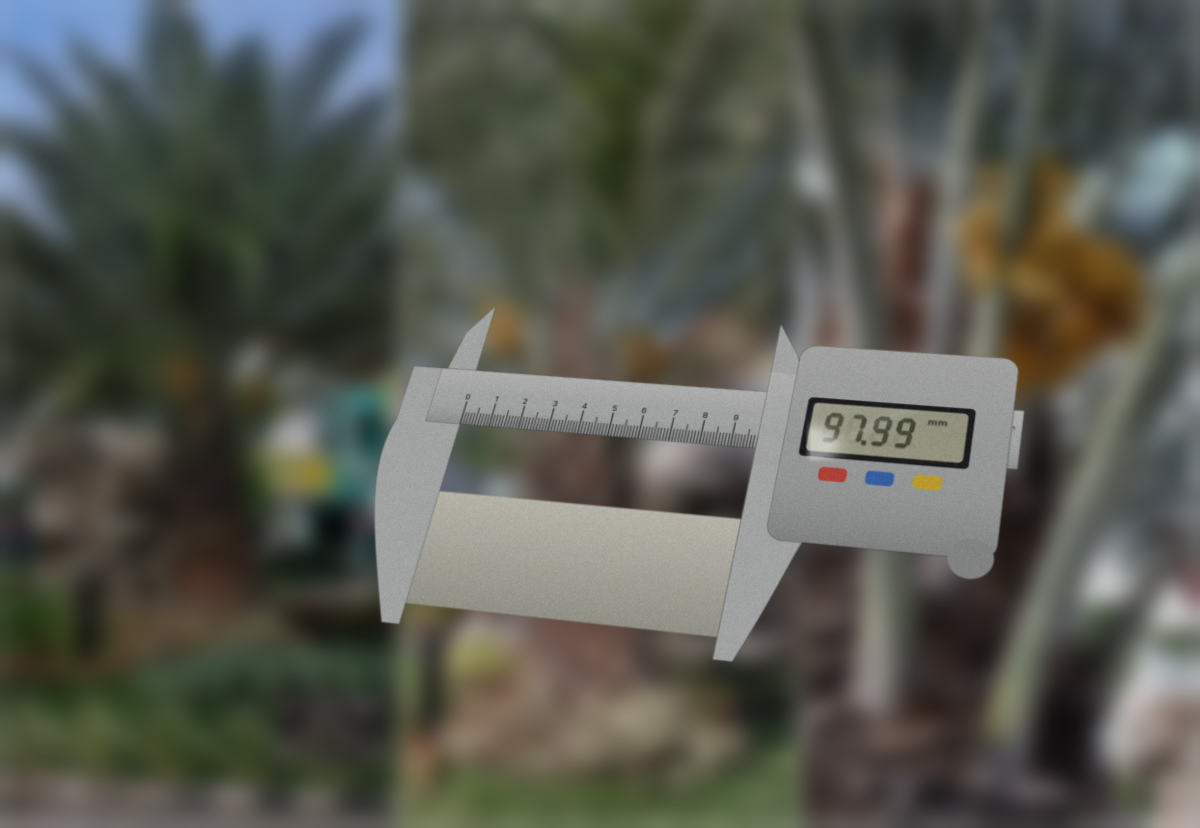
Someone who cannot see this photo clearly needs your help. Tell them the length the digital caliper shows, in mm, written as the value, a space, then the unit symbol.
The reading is 97.99 mm
